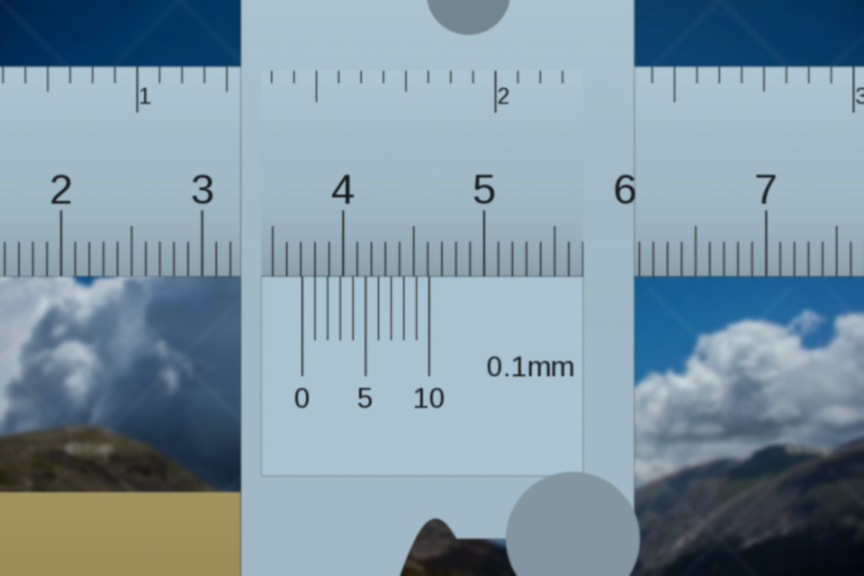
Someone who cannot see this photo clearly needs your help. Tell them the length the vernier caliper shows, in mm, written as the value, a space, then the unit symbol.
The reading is 37.1 mm
